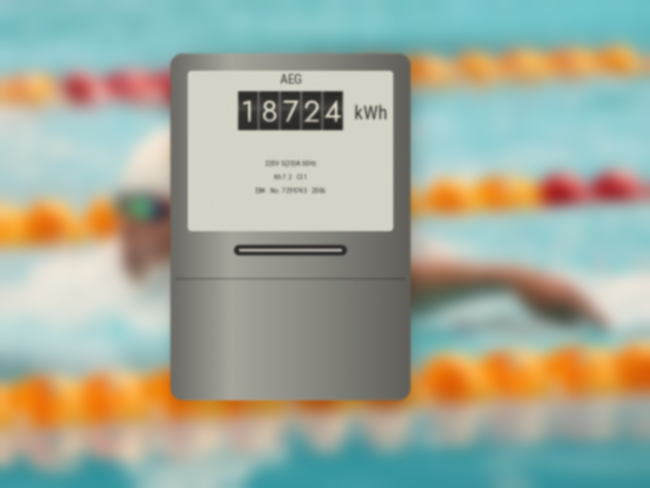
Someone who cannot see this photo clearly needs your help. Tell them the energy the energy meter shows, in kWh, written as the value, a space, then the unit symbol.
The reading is 18724 kWh
